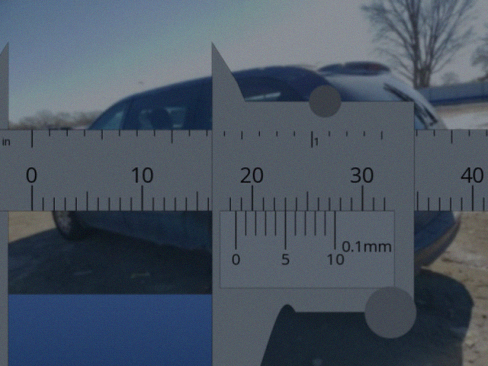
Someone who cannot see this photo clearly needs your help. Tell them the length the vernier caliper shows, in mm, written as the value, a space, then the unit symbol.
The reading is 18.5 mm
